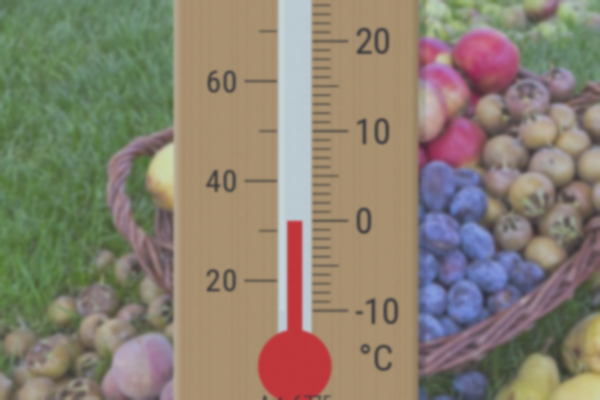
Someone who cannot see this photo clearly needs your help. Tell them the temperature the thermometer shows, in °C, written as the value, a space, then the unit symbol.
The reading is 0 °C
